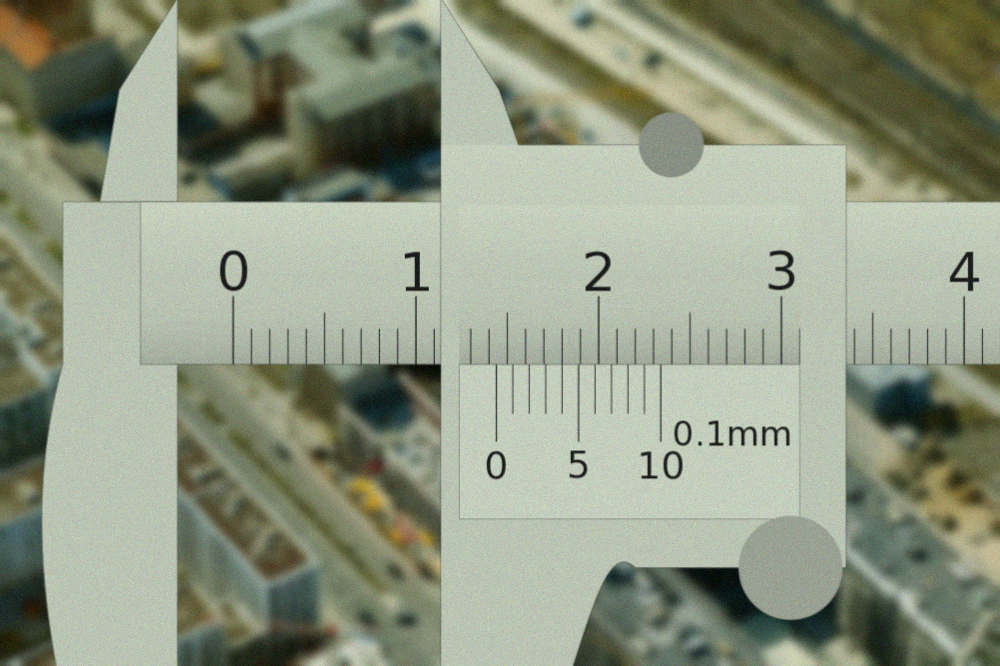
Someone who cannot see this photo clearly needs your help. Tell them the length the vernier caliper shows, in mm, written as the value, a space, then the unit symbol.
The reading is 14.4 mm
